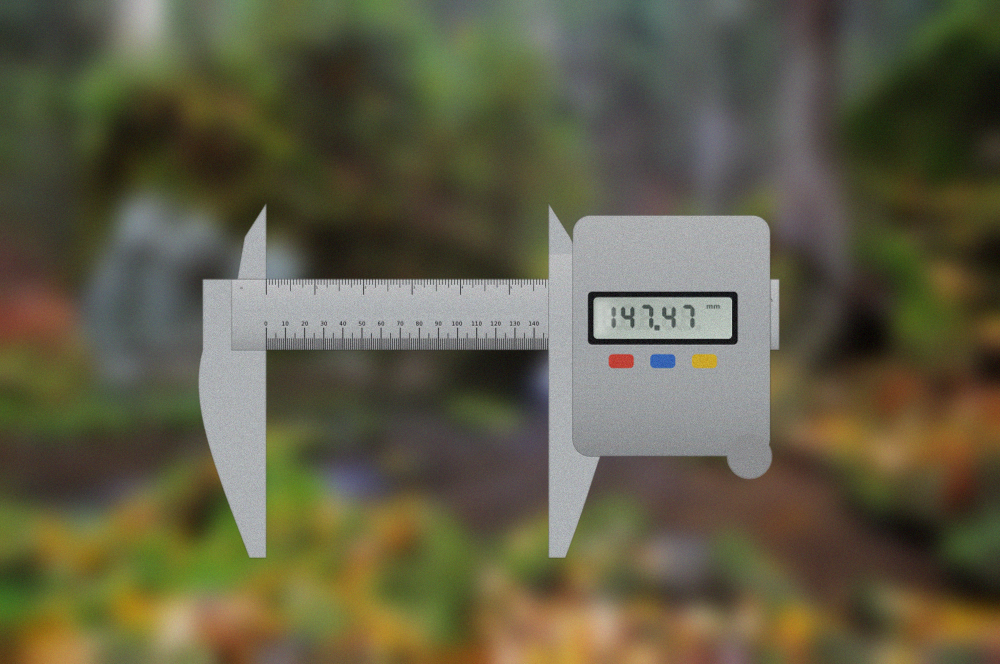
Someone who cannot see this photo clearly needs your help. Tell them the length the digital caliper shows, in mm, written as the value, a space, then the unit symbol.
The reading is 147.47 mm
